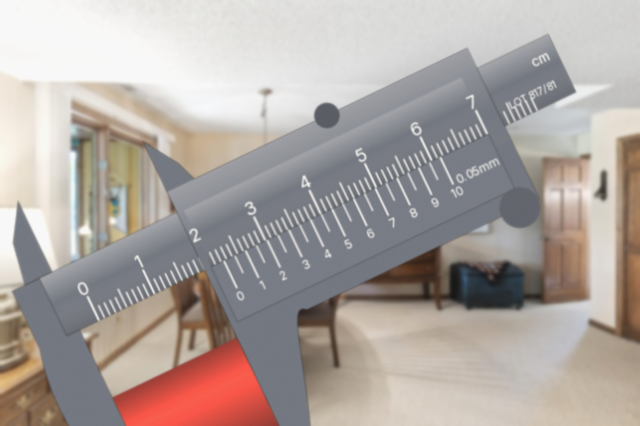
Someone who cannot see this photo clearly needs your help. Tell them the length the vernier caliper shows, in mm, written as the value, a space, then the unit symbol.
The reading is 22.5 mm
